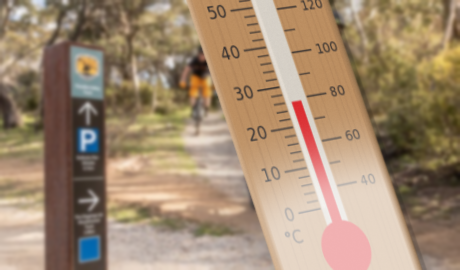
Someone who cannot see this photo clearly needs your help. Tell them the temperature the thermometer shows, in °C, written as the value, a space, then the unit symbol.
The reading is 26 °C
